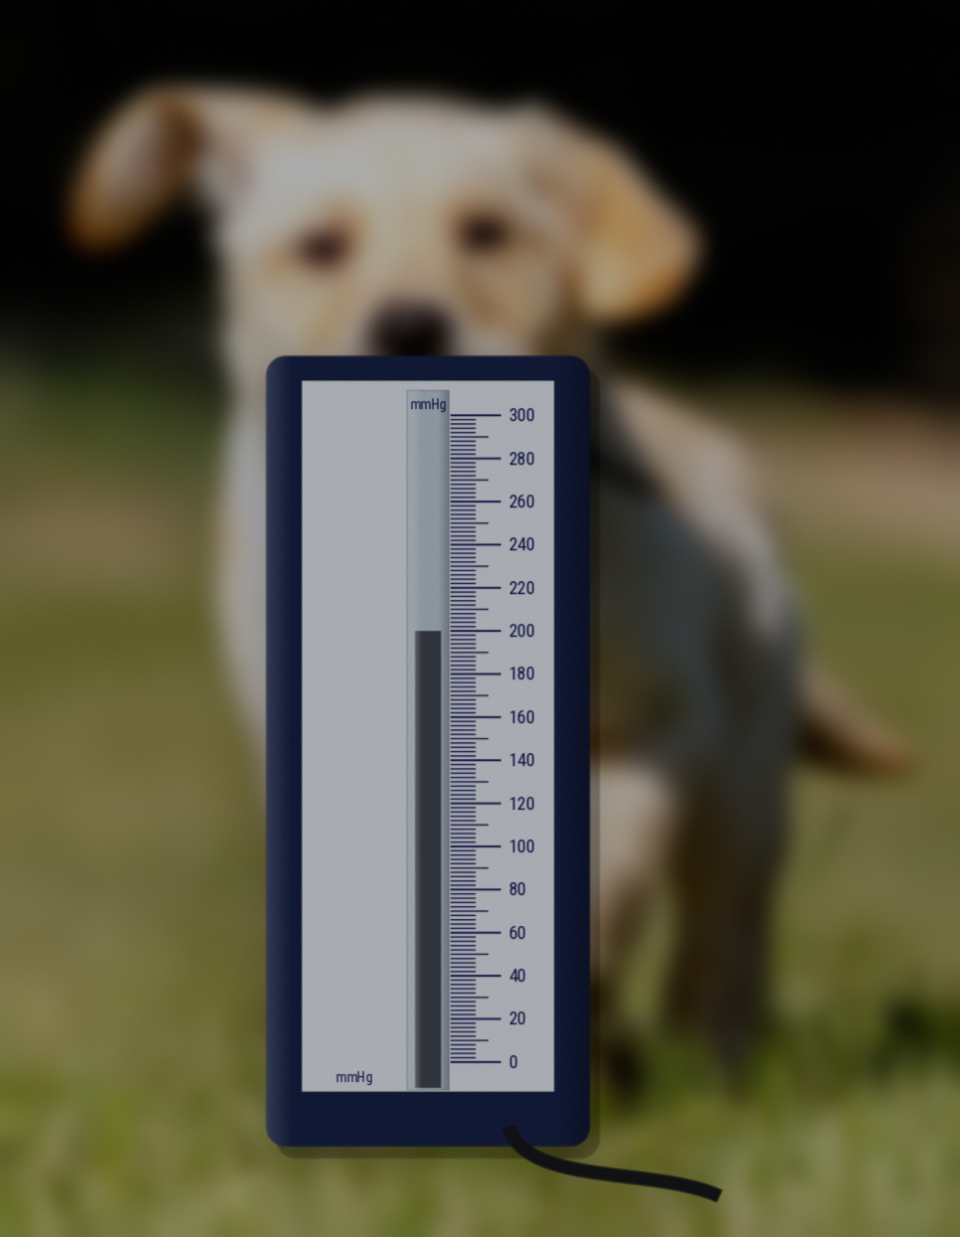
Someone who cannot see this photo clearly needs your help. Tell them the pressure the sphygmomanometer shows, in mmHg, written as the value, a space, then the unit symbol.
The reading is 200 mmHg
